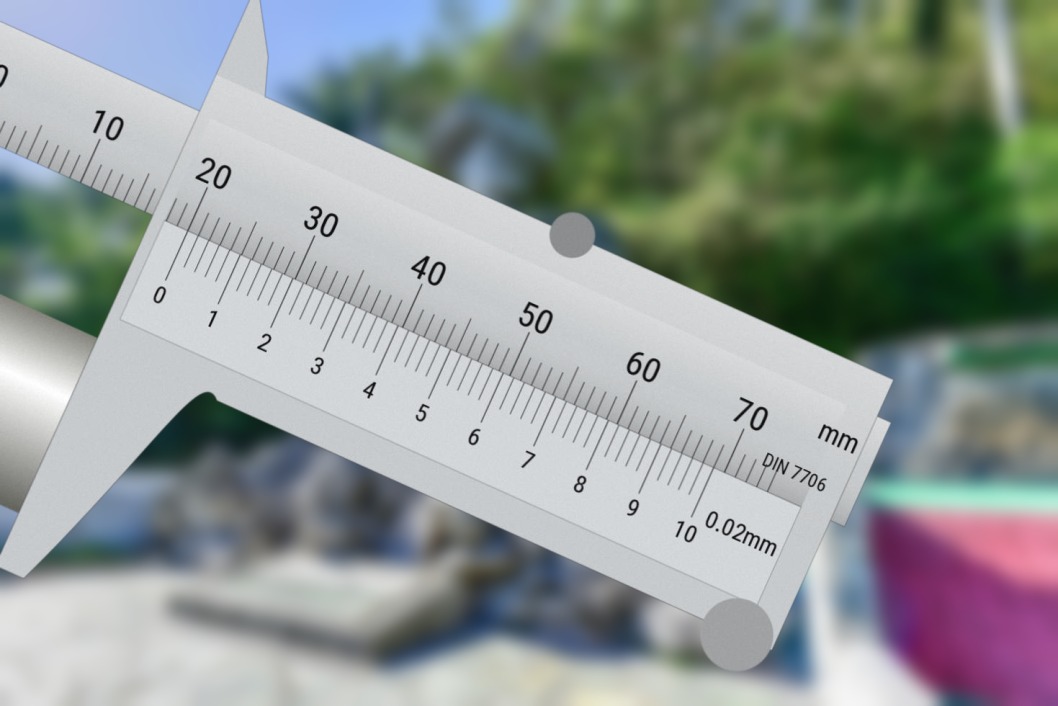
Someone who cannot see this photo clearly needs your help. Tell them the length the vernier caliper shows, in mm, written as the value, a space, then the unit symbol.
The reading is 20.0 mm
